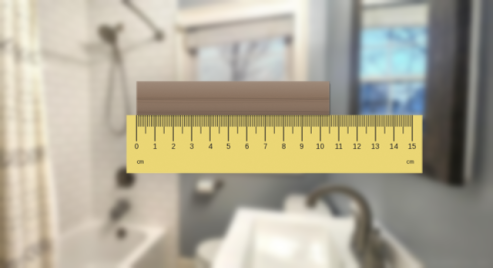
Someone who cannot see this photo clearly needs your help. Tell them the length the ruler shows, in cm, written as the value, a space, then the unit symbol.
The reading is 10.5 cm
